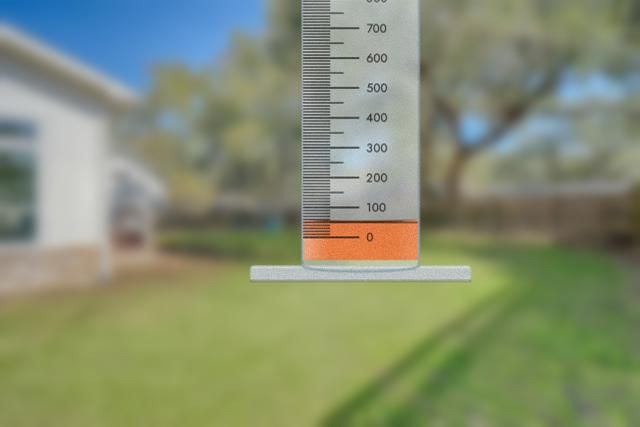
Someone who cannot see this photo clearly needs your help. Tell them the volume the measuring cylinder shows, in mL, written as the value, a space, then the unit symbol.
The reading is 50 mL
